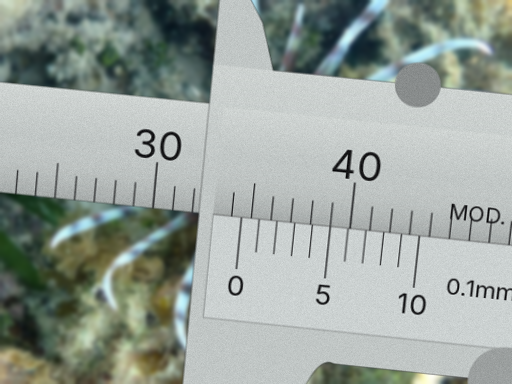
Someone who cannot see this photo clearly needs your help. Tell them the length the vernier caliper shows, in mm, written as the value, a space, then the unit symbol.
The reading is 34.5 mm
